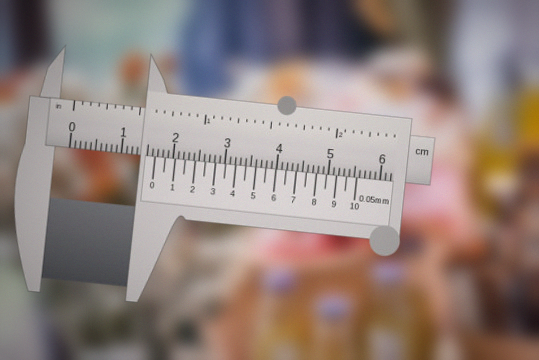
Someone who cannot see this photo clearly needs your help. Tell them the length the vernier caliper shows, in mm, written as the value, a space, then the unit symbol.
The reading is 16.5 mm
